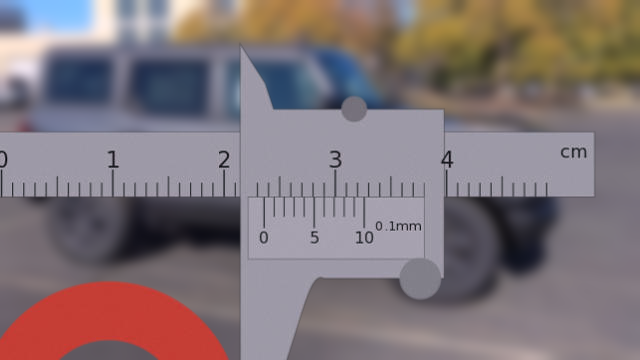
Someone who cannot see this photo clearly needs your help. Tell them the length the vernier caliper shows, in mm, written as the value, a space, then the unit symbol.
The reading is 23.6 mm
